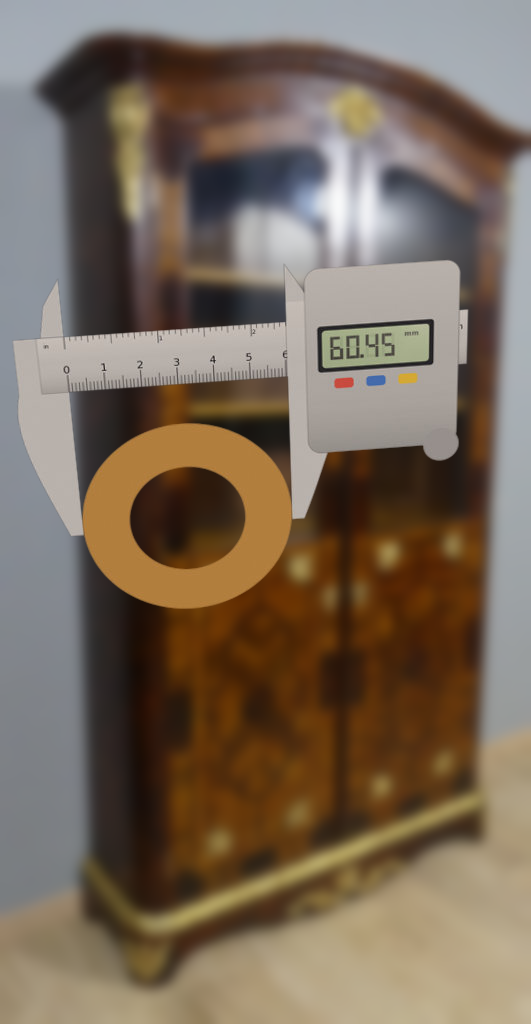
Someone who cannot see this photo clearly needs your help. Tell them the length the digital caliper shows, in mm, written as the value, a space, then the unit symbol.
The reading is 60.45 mm
